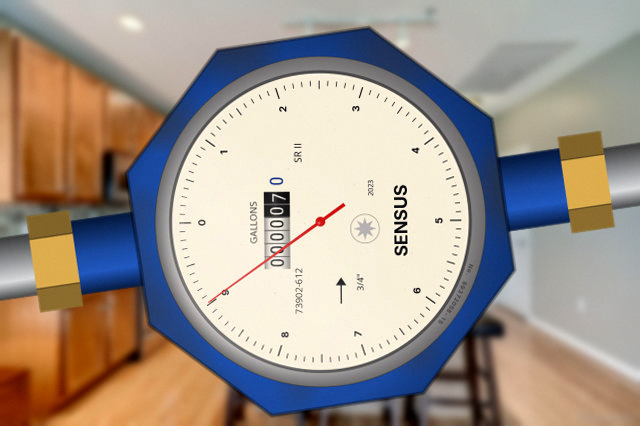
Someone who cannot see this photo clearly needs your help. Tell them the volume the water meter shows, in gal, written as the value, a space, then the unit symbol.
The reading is 69.0 gal
